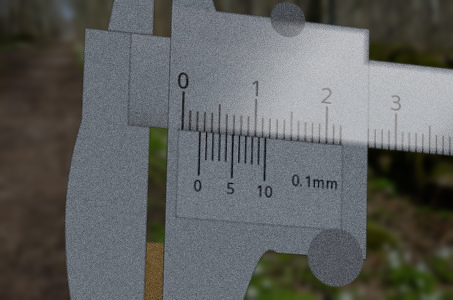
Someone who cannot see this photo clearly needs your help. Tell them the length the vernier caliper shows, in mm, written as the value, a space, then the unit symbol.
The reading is 2.4 mm
